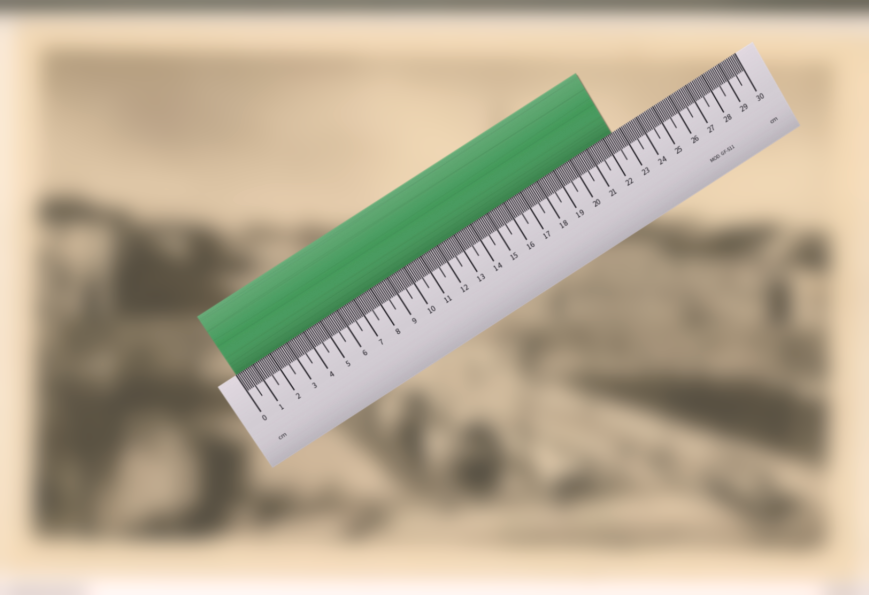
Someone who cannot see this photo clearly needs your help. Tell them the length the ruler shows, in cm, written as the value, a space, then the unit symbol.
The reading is 22.5 cm
